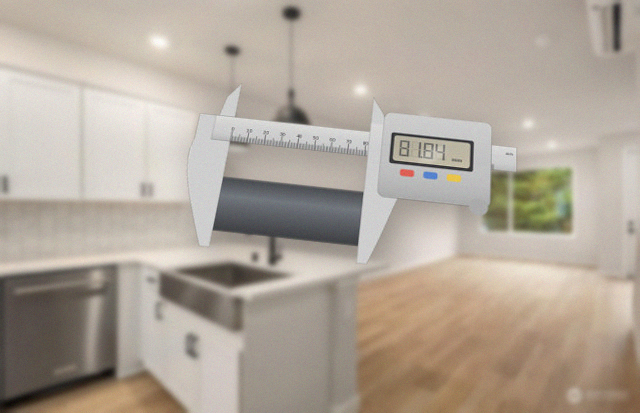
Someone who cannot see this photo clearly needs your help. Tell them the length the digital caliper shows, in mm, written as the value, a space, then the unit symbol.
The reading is 81.84 mm
